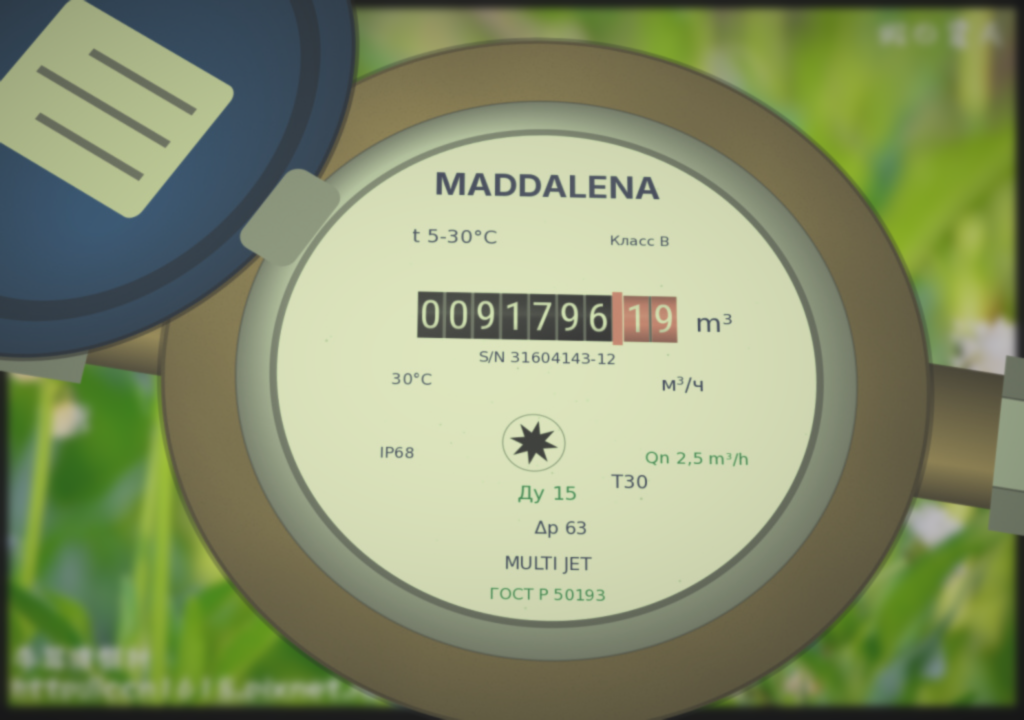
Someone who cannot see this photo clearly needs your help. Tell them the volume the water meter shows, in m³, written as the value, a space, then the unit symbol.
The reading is 91796.19 m³
